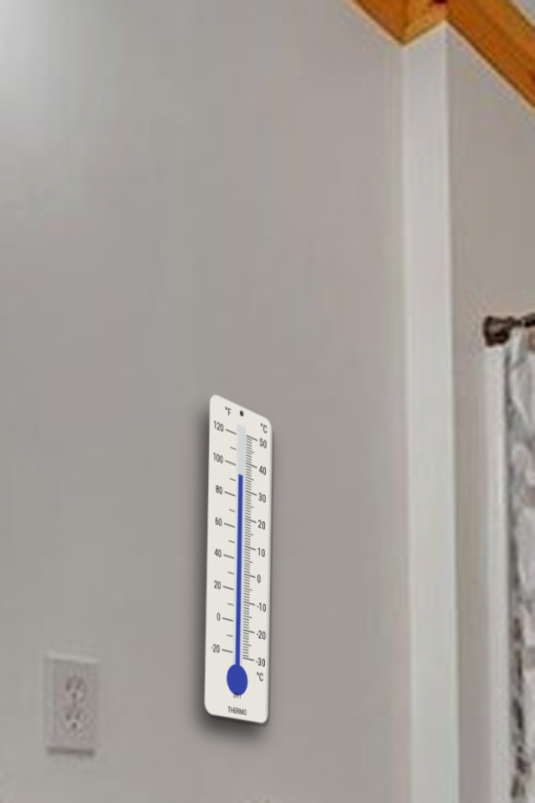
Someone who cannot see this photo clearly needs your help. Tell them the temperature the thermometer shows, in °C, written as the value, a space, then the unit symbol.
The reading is 35 °C
